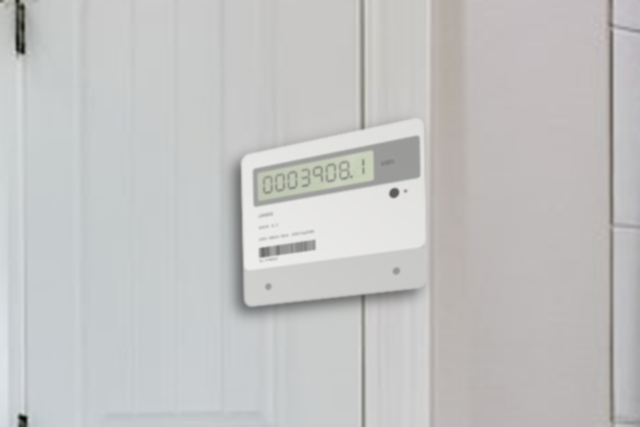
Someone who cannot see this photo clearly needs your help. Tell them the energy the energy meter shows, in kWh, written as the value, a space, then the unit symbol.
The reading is 3908.1 kWh
